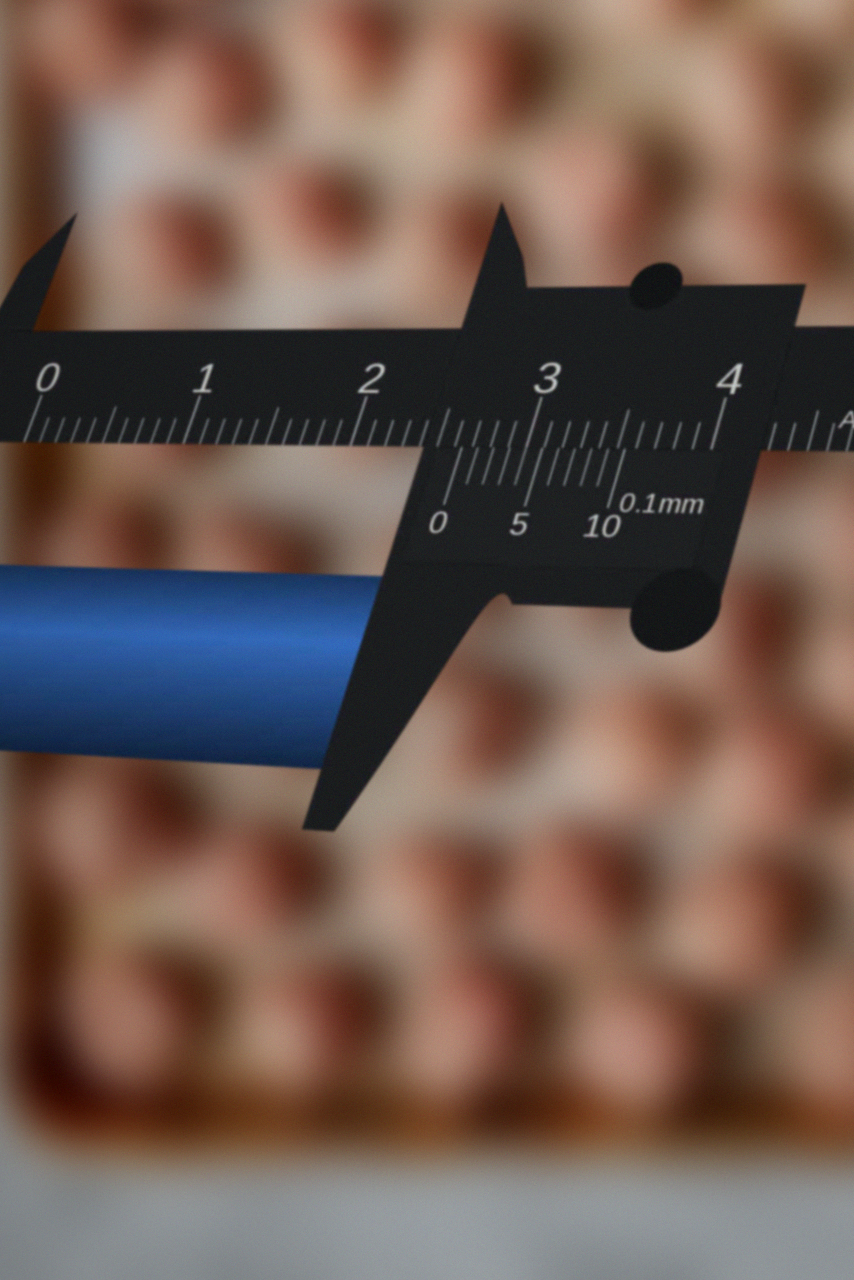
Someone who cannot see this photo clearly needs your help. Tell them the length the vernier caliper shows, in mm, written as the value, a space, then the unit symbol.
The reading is 26.4 mm
